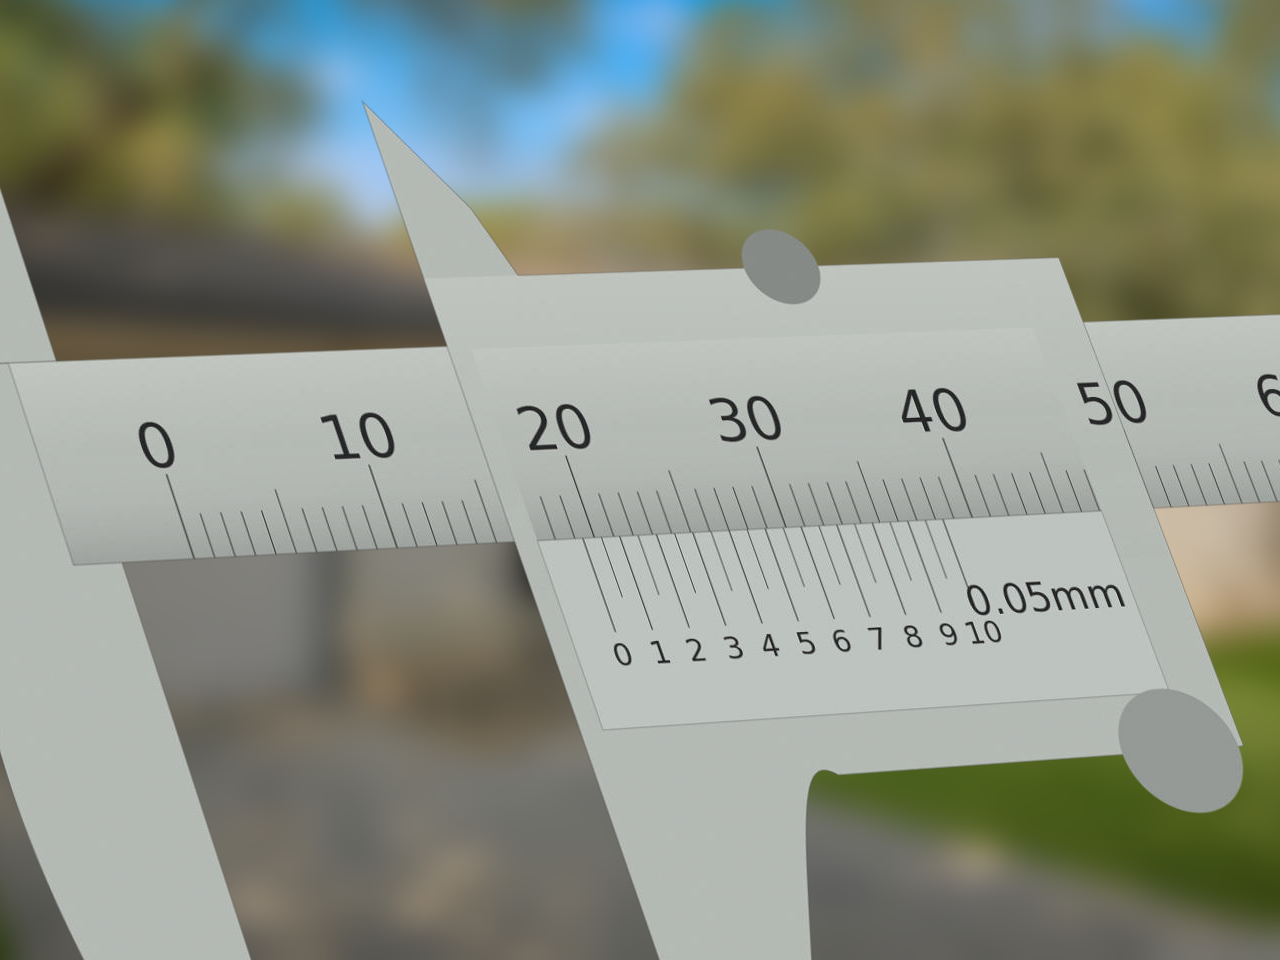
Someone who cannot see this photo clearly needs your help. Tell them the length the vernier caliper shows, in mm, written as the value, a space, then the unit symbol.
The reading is 19.4 mm
